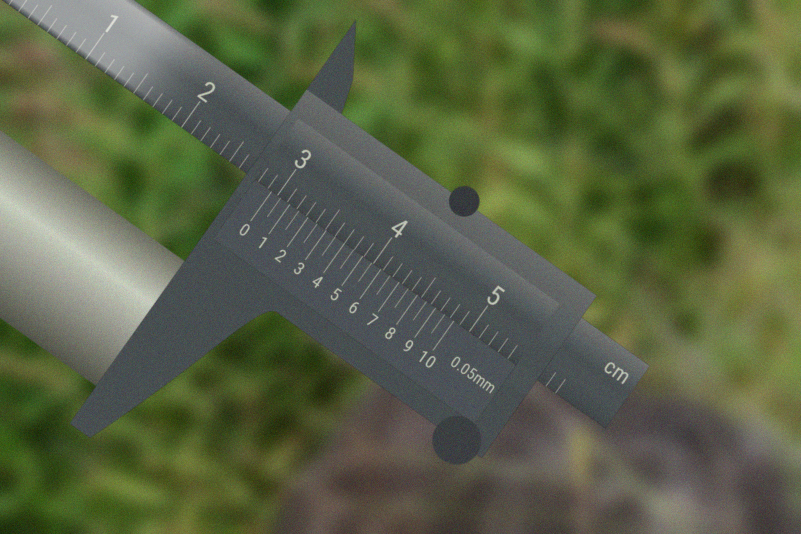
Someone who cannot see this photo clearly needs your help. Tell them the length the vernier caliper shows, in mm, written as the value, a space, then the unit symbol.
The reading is 29.4 mm
